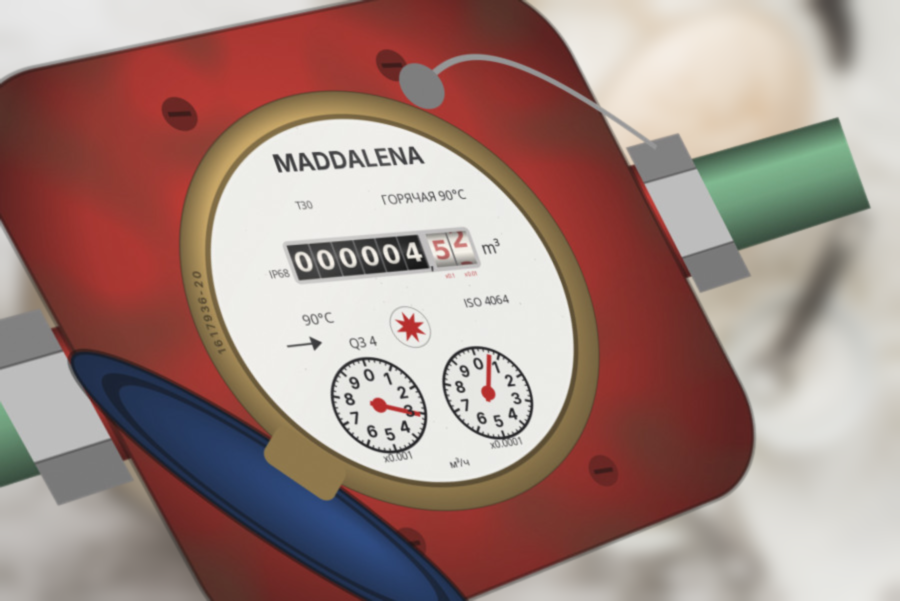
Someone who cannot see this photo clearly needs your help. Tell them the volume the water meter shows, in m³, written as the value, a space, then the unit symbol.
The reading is 4.5230 m³
